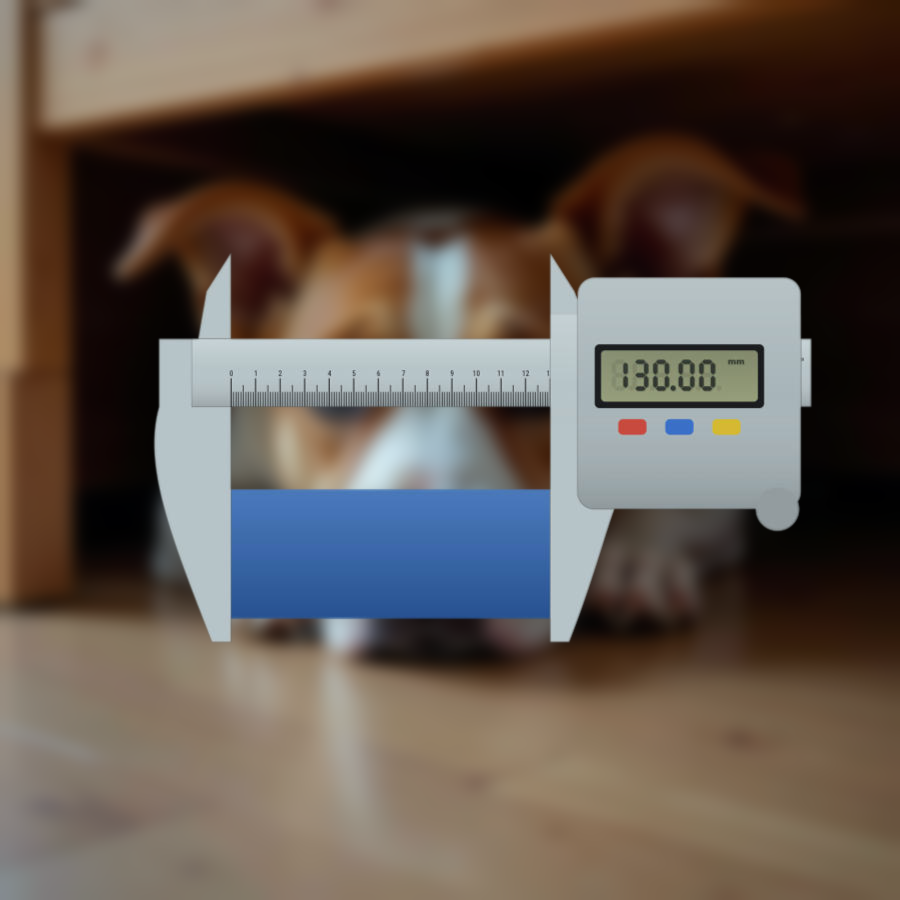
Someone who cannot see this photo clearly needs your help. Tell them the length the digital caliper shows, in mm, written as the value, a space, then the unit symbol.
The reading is 130.00 mm
